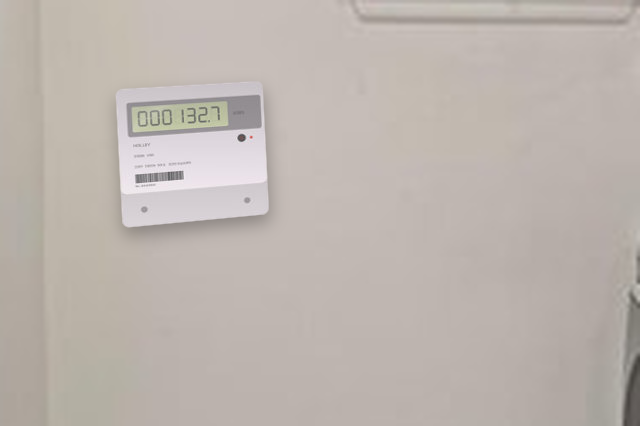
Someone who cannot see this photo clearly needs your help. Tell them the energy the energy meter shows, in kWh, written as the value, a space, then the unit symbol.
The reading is 132.7 kWh
